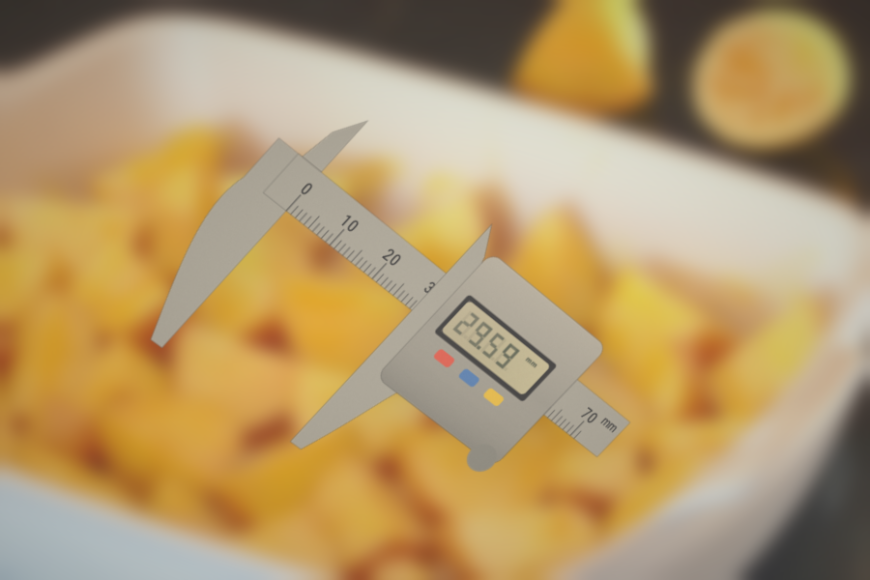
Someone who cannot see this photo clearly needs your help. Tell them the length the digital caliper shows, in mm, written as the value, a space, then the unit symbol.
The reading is 29.59 mm
